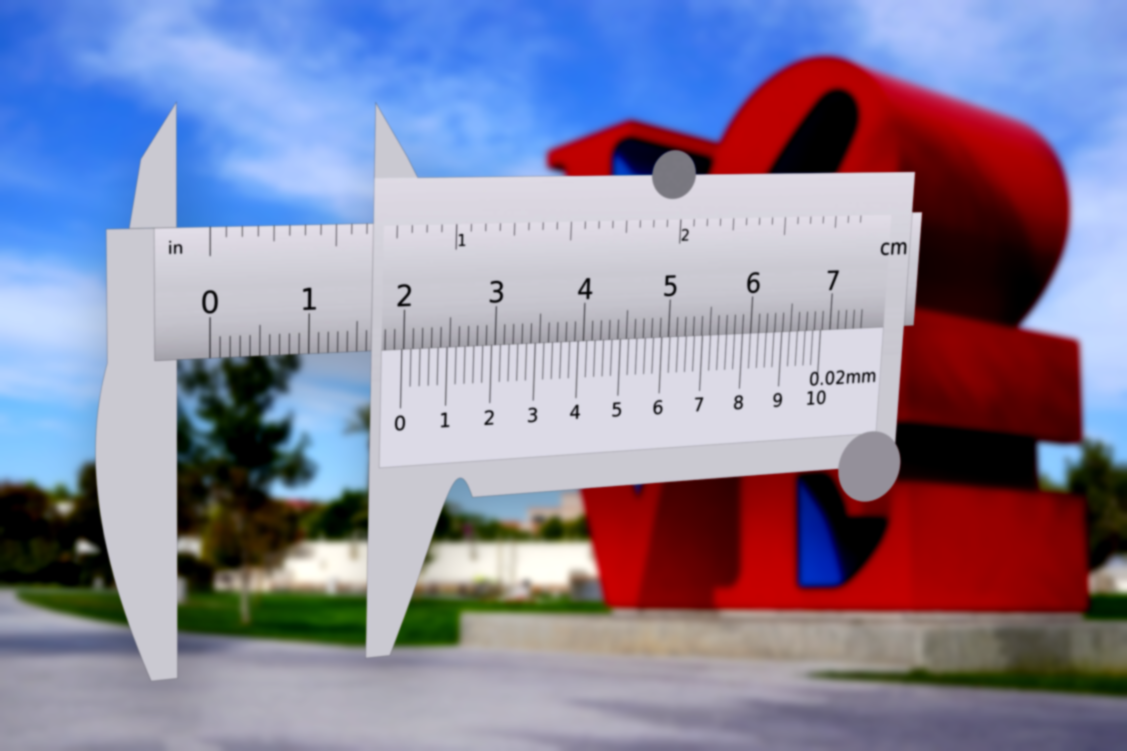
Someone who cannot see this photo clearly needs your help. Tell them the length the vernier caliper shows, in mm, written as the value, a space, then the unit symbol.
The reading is 19.8 mm
